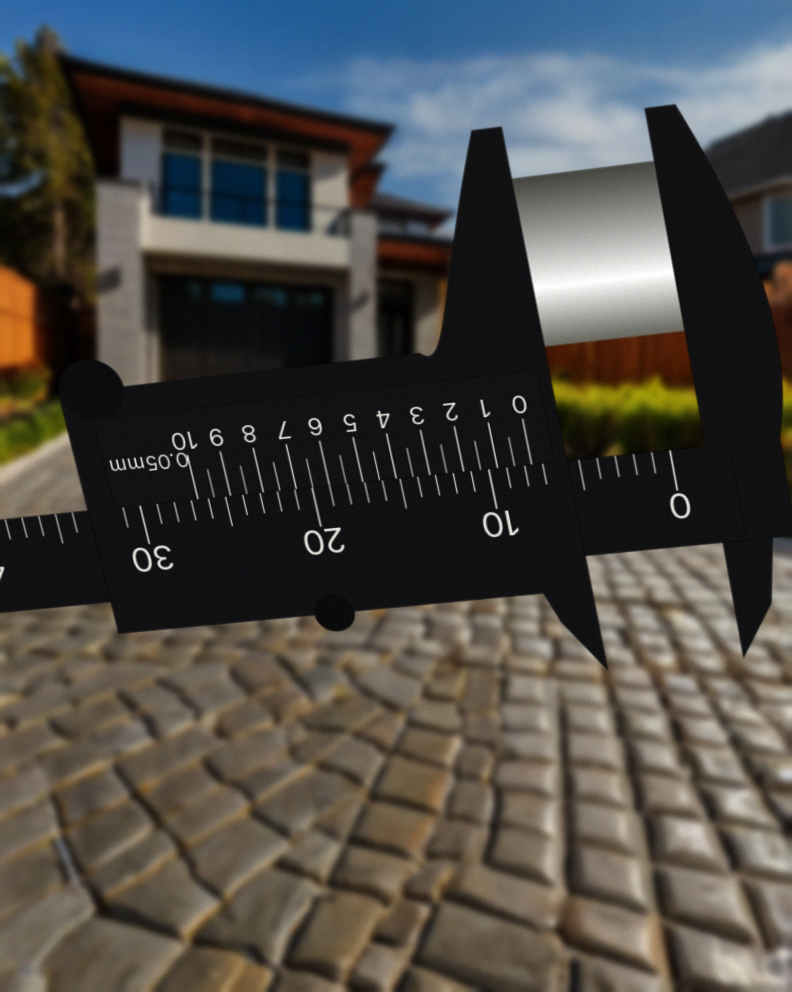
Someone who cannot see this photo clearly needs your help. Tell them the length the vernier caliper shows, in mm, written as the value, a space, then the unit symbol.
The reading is 7.6 mm
